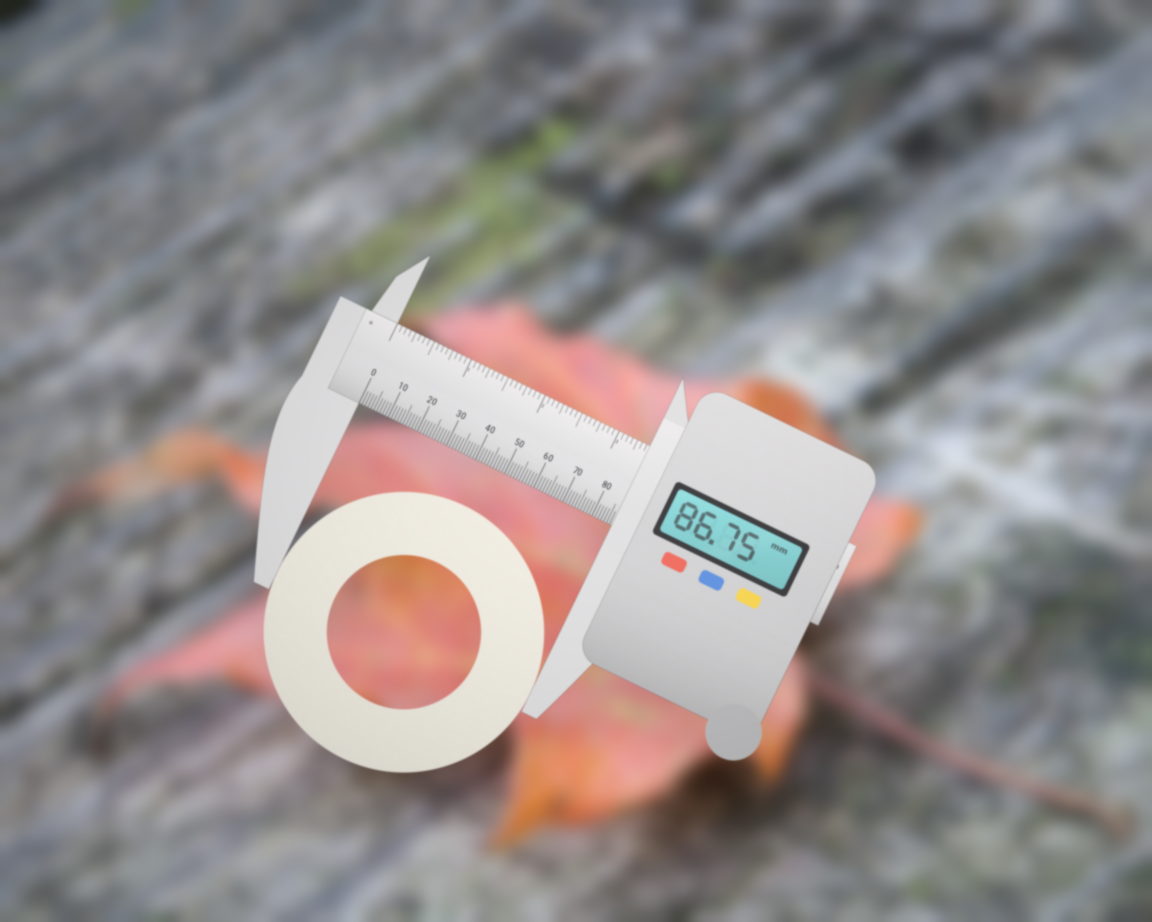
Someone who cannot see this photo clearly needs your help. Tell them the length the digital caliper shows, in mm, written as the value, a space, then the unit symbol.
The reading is 86.75 mm
